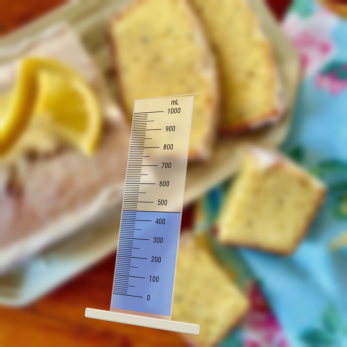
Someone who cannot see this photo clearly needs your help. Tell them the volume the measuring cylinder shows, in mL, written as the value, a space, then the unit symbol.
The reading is 450 mL
